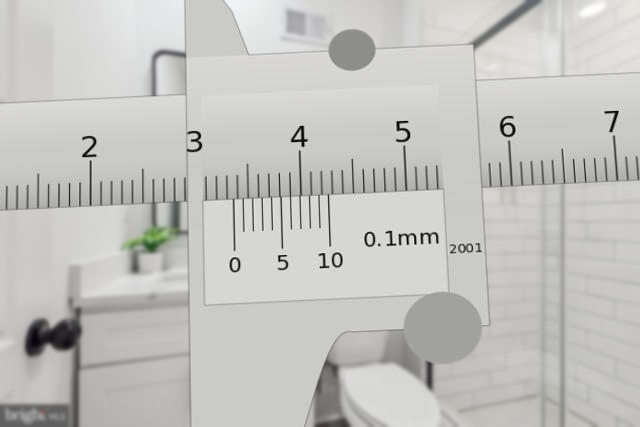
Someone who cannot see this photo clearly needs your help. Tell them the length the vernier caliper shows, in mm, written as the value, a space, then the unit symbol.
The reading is 33.6 mm
